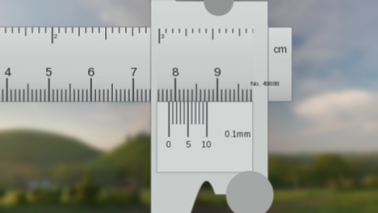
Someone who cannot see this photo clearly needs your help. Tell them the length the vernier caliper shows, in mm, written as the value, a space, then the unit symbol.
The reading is 78.5 mm
